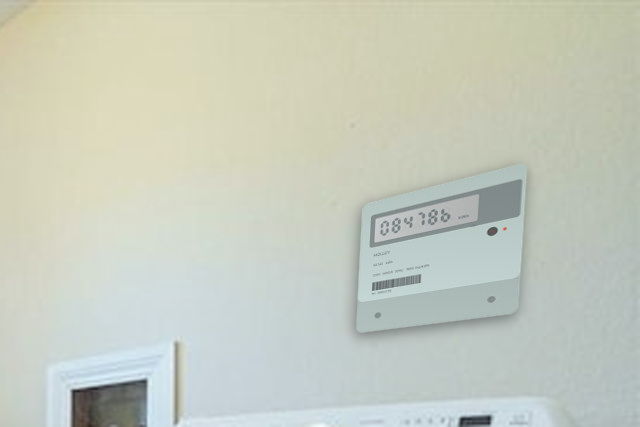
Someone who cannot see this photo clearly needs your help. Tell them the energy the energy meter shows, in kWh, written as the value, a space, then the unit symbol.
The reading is 84786 kWh
